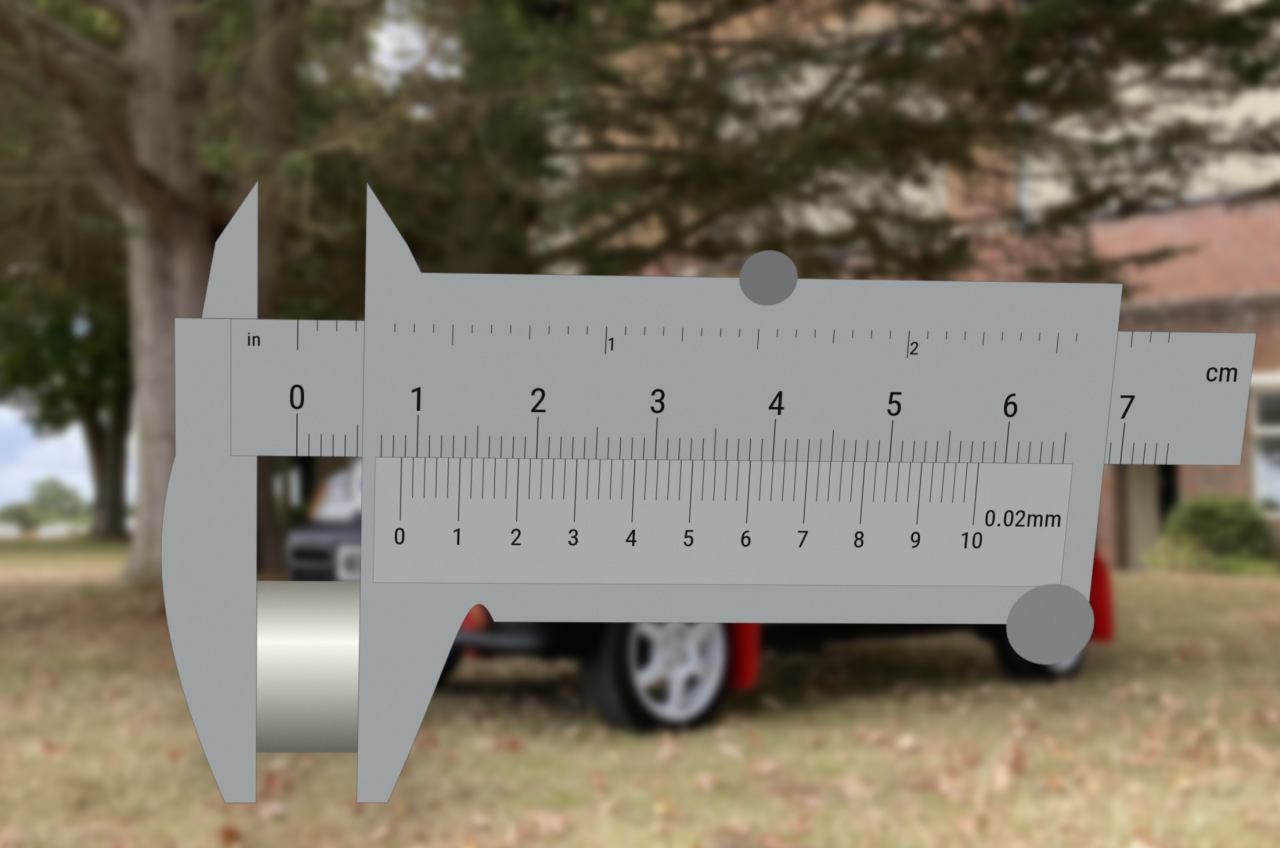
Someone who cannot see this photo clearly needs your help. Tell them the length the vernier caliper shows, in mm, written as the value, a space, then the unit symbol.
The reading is 8.7 mm
